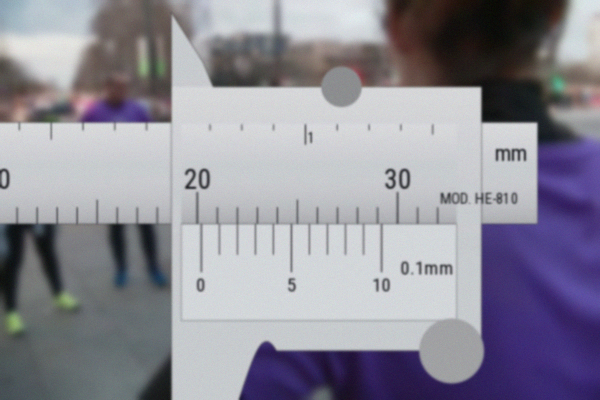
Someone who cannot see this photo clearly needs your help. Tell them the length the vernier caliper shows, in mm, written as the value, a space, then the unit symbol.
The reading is 20.2 mm
